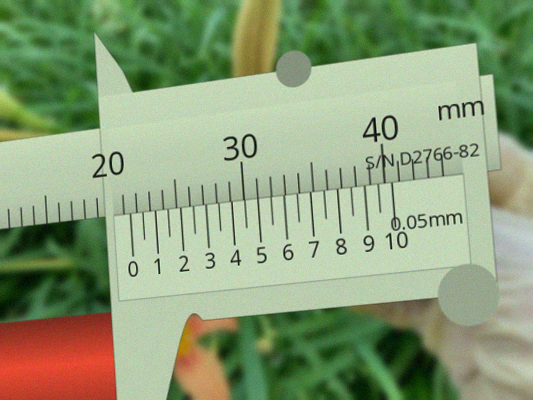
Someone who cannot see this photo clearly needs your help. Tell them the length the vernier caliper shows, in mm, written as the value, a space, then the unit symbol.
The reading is 21.5 mm
